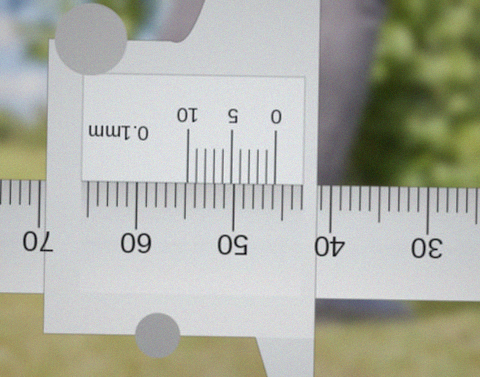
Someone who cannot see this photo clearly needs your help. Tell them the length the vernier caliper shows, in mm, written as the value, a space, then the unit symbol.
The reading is 45.8 mm
